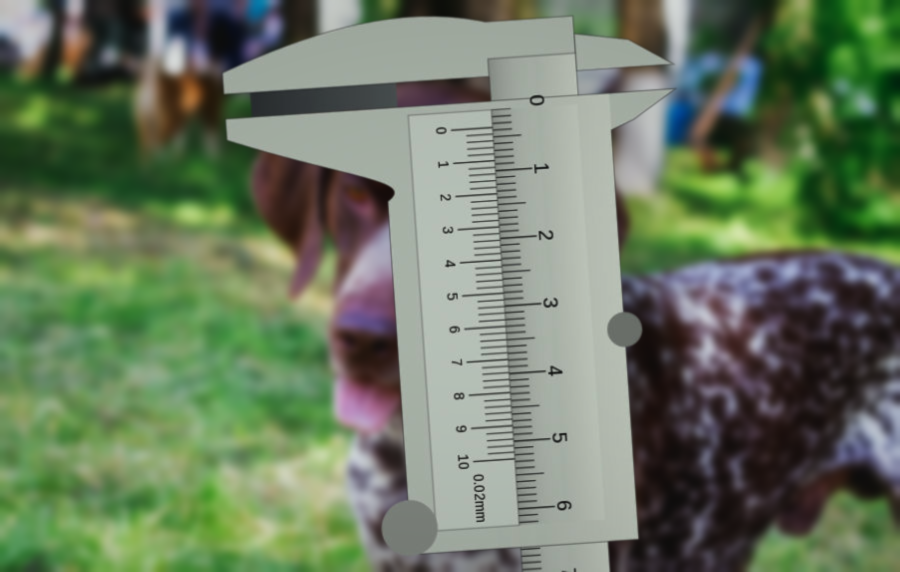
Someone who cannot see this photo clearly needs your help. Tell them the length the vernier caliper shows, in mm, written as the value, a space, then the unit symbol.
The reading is 3.6 mm
